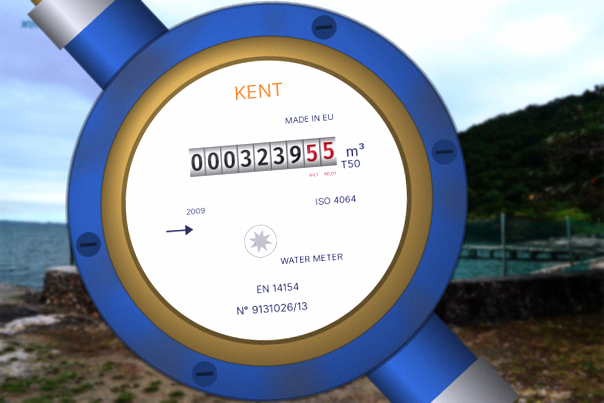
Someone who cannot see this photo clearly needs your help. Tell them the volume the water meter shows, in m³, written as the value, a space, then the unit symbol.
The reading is 3239.55 m³
